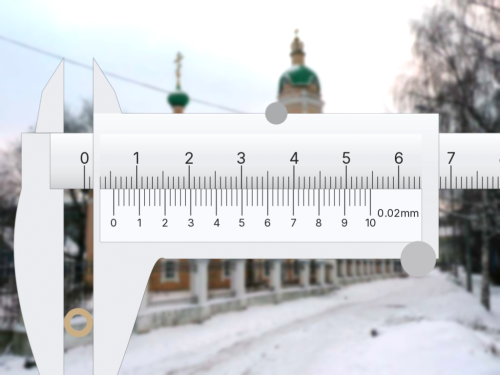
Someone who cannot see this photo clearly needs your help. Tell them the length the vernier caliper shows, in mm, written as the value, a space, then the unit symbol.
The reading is 5.6 mm
